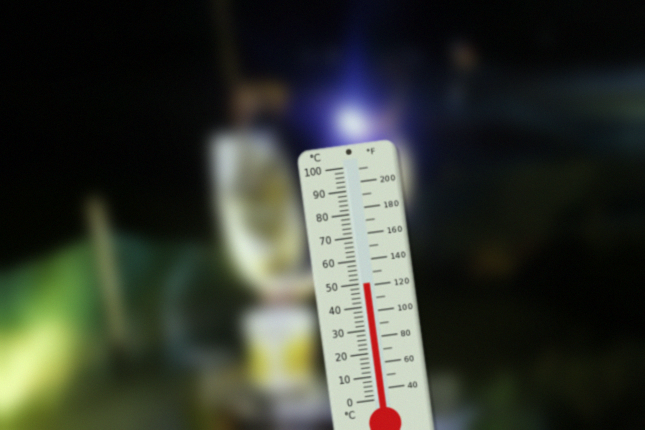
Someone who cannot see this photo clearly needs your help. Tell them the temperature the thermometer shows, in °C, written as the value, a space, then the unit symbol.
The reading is 50 °C
